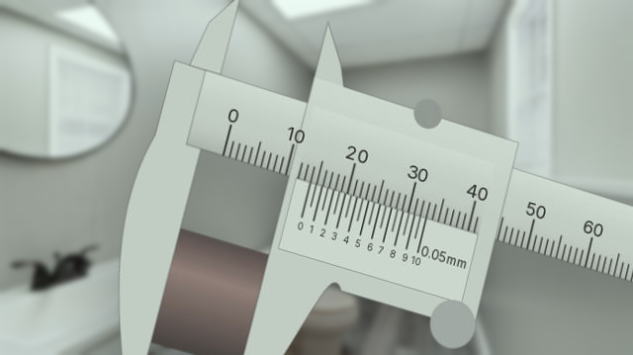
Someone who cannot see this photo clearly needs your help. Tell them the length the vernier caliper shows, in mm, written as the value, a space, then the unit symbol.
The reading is 14.0 mm
